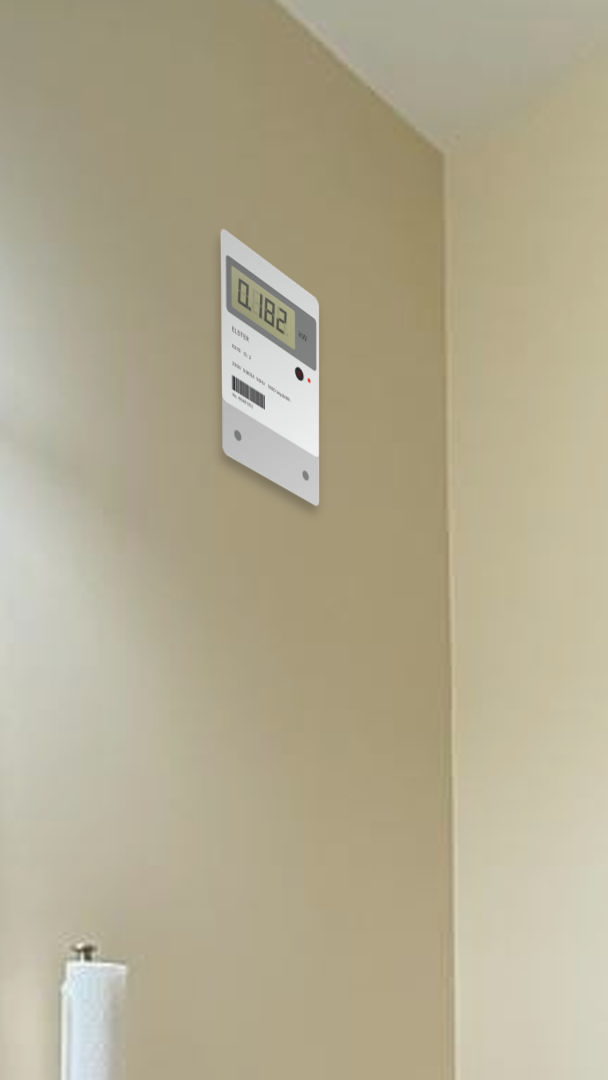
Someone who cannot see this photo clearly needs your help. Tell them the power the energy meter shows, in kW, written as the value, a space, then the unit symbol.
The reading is 0.182 kW
